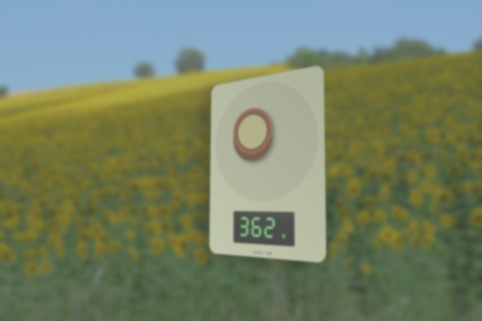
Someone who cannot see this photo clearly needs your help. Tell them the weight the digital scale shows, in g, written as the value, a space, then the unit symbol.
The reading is 362 g
